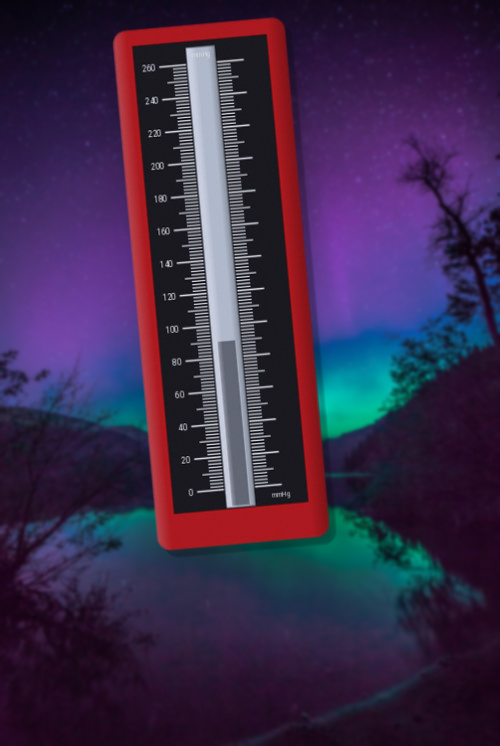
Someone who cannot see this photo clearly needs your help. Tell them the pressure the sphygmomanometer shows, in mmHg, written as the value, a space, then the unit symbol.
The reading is 90 mmHg
